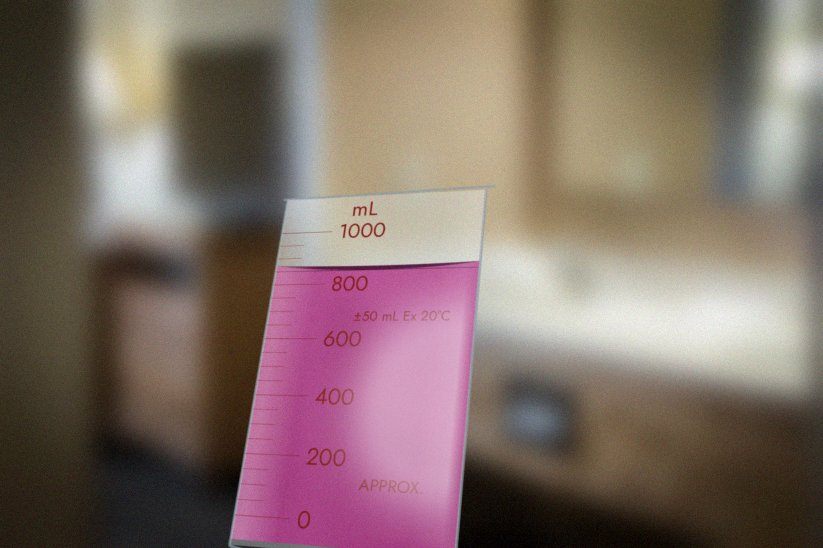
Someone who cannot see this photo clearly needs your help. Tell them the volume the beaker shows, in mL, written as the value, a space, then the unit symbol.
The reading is 850 mL
